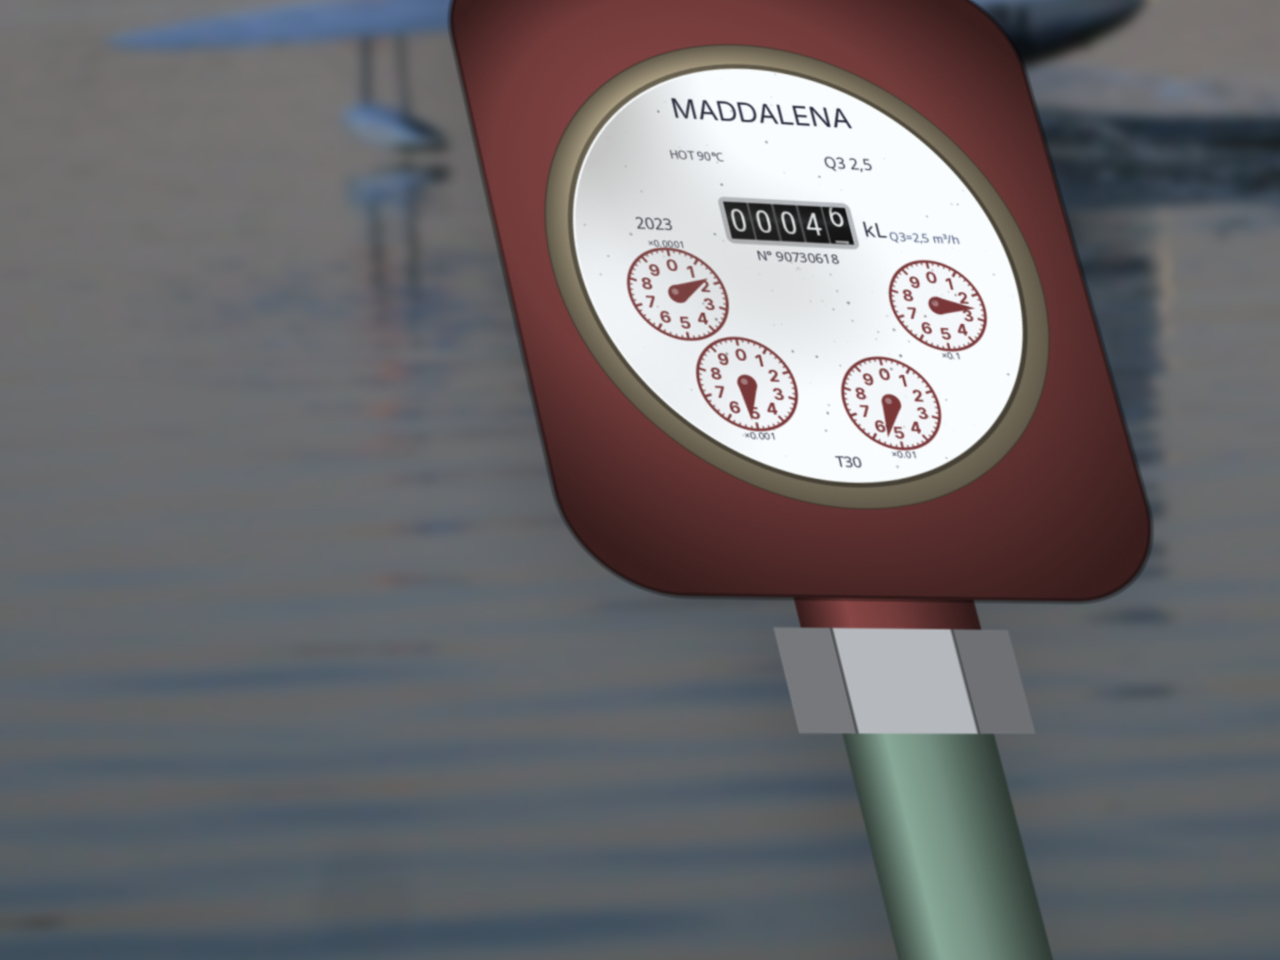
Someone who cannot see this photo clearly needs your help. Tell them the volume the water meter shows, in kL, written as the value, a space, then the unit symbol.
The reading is 46.2551 kL
